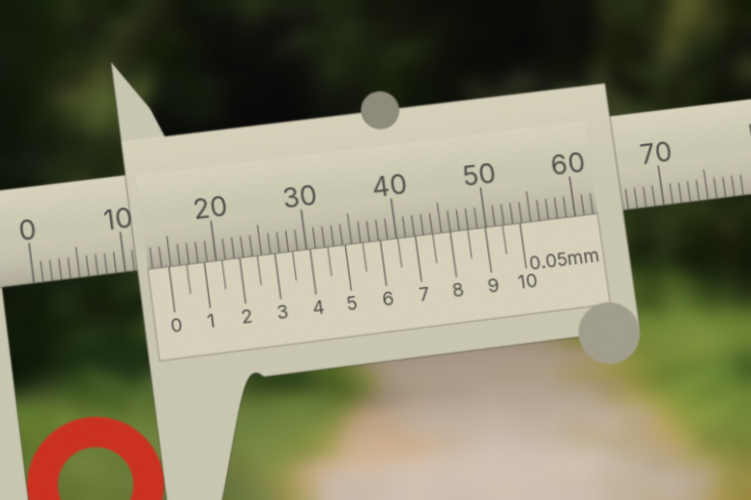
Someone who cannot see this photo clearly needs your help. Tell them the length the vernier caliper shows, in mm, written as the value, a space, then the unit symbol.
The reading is 14.8 mm
